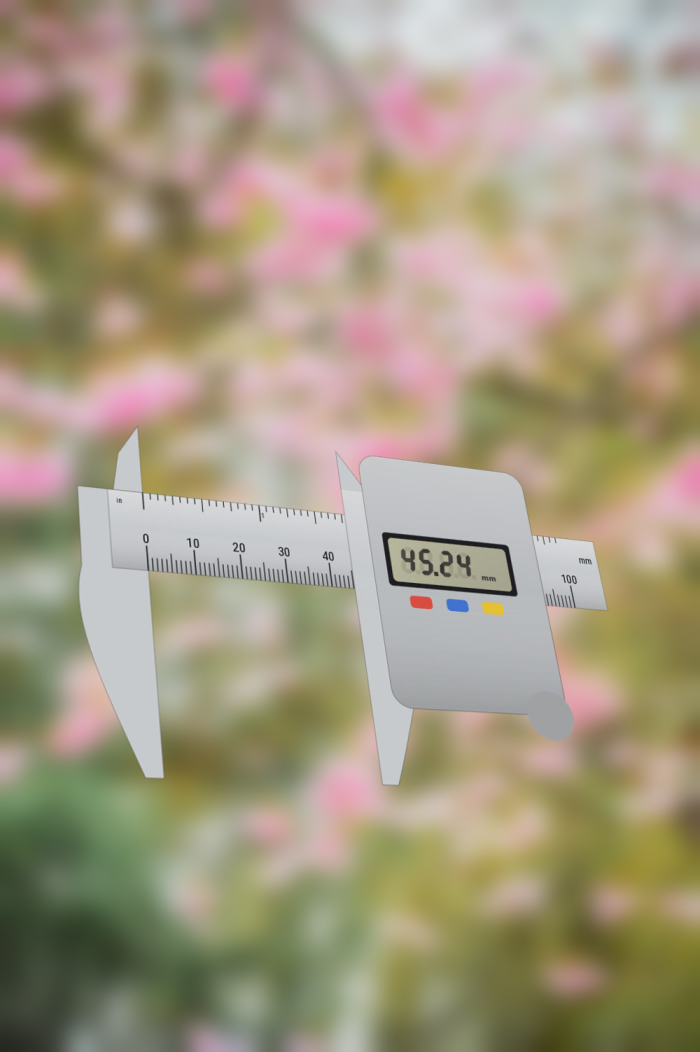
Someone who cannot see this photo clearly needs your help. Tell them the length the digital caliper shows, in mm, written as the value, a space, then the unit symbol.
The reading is 45.24 mm
